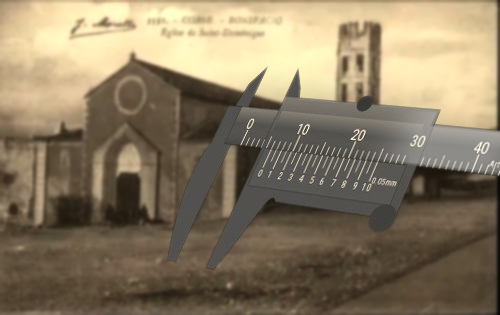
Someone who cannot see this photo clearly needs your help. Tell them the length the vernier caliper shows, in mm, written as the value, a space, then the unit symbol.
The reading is 6.0 mm
